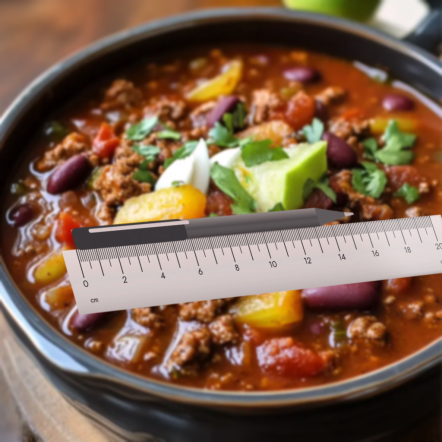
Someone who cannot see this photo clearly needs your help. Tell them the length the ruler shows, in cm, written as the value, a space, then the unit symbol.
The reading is 15.5 cm
